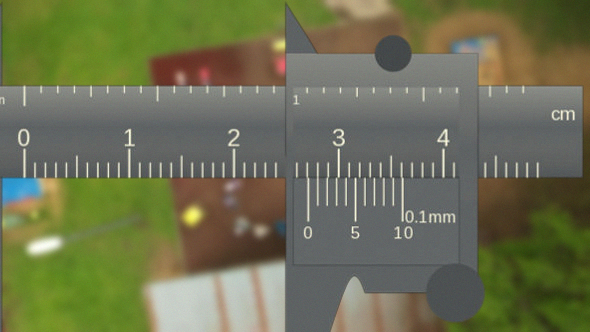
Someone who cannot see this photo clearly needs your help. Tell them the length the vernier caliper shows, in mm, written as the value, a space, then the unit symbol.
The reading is 27.1 mm
